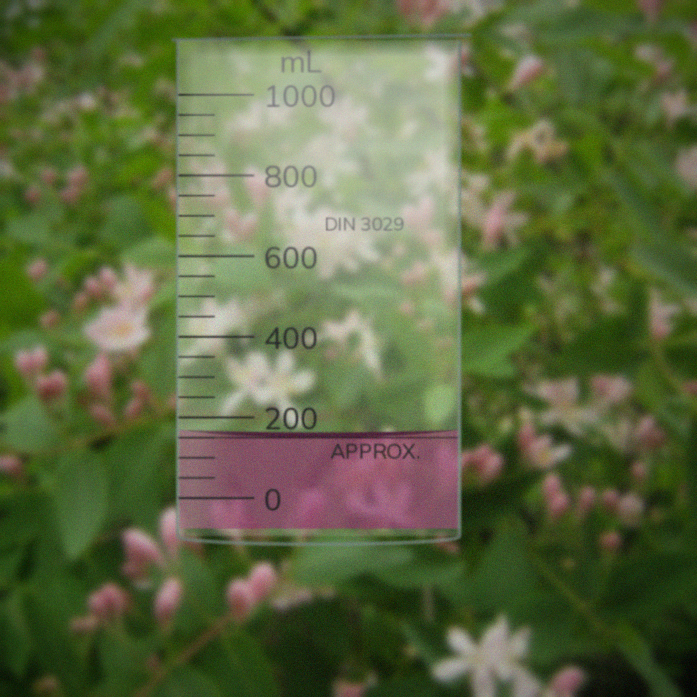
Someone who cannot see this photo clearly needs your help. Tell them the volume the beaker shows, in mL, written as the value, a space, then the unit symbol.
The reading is 150 mL
